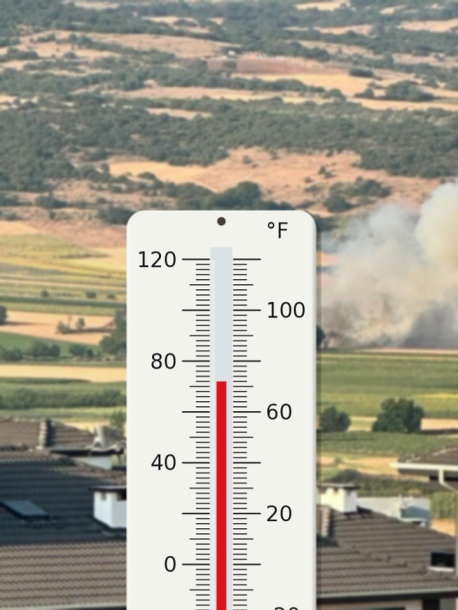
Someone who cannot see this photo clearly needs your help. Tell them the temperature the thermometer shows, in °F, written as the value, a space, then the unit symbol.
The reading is 72 °F
